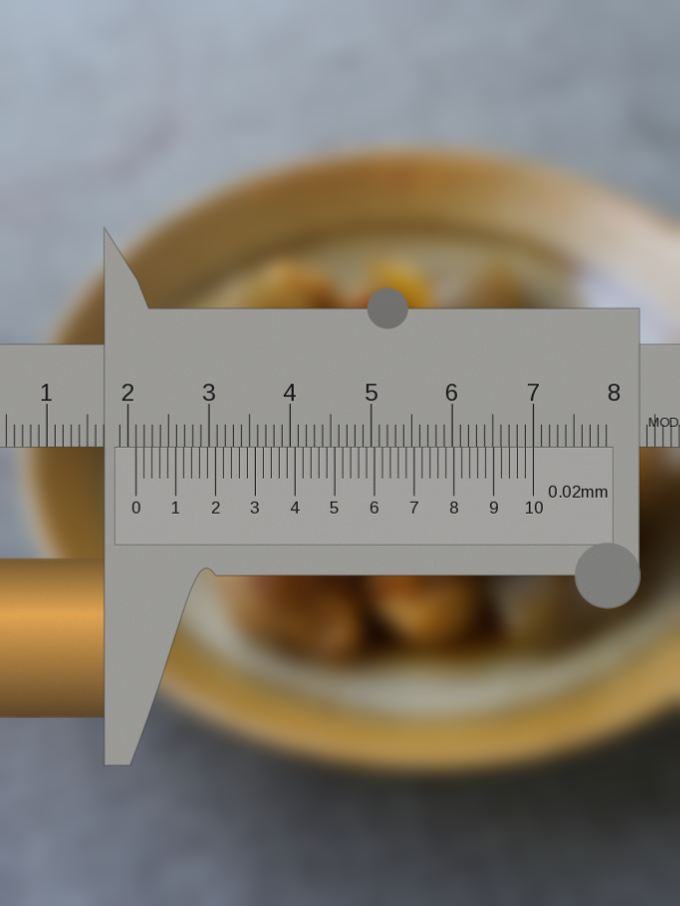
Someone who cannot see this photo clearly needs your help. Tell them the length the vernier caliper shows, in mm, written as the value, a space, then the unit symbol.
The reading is 21.0 mm
